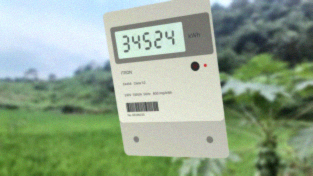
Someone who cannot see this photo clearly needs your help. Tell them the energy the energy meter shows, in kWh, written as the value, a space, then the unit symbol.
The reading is 34524 kWh
